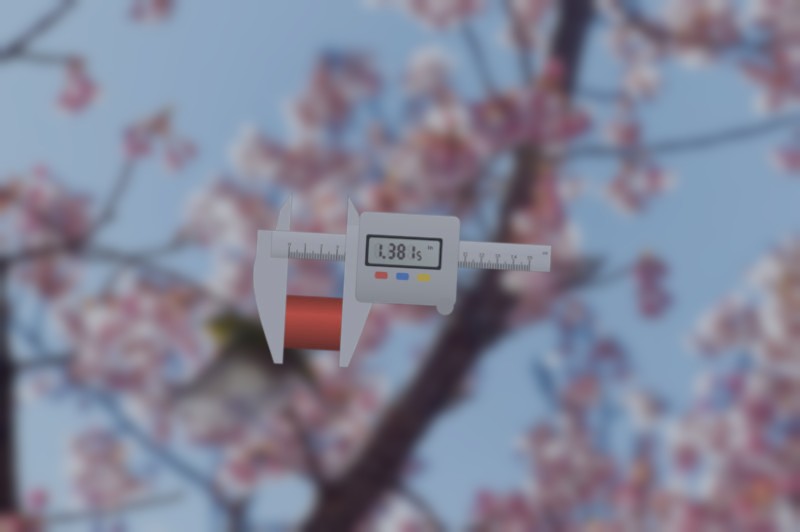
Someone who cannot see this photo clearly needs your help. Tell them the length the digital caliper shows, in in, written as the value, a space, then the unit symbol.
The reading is 1.3815 in
